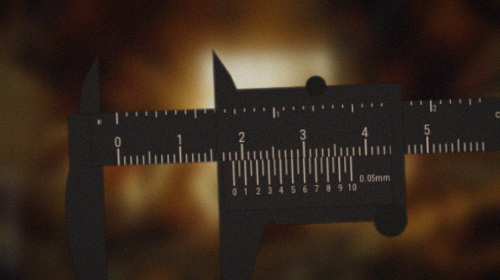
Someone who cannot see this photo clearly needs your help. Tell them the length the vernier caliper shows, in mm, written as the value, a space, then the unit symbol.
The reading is 18.5 mm
